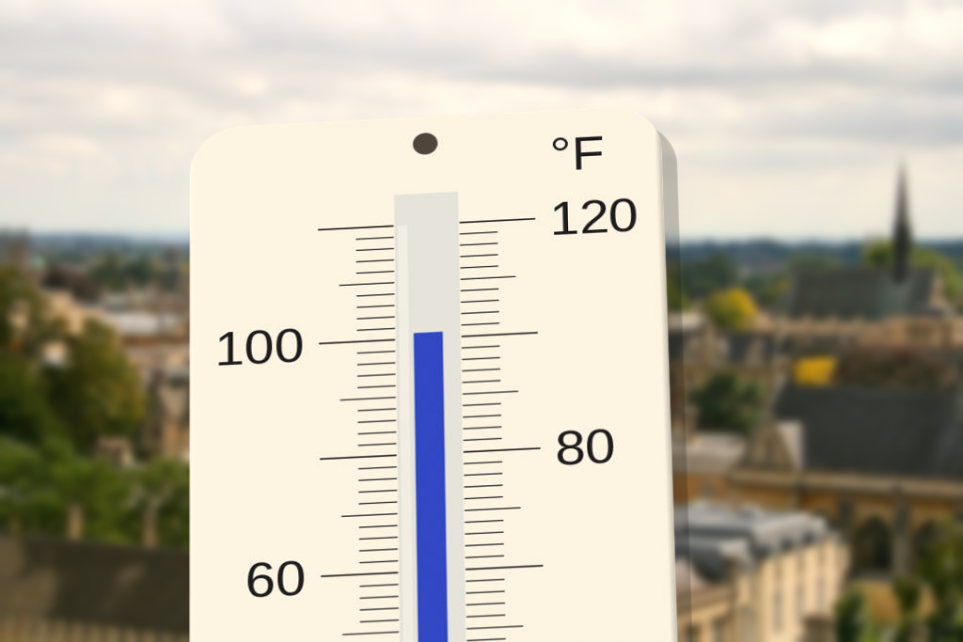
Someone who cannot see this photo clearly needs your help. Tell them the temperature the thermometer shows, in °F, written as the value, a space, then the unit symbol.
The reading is 101 °F
